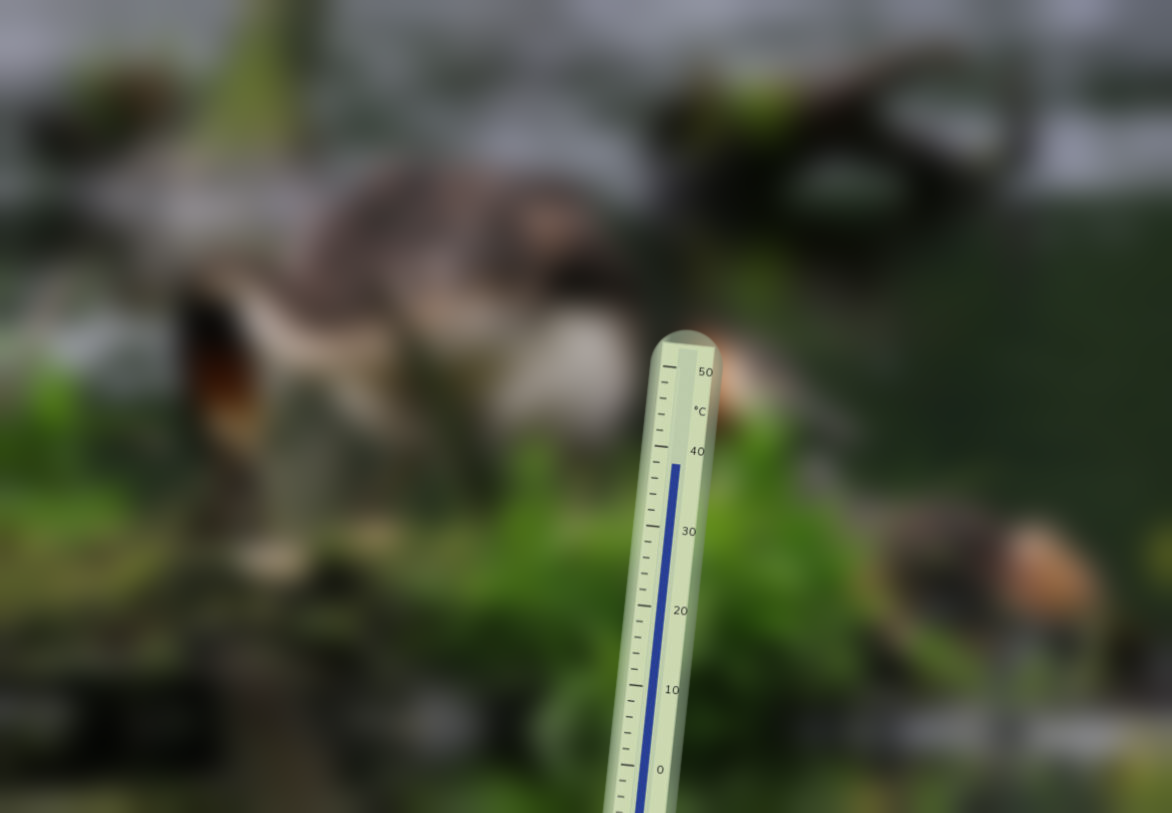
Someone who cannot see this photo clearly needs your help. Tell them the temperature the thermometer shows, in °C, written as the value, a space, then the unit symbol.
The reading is 38 °C
